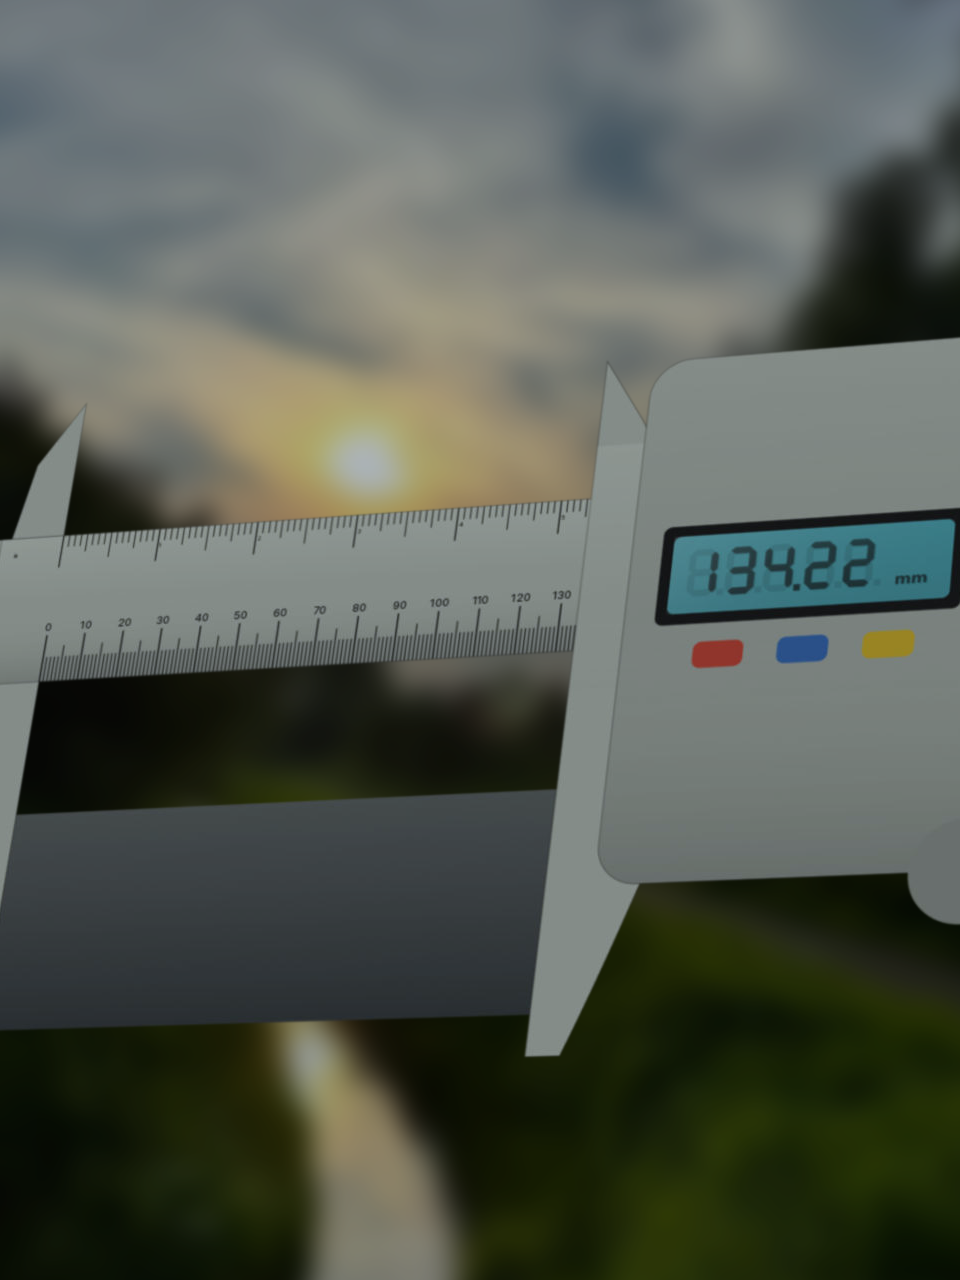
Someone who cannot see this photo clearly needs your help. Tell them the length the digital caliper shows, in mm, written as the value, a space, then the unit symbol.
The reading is 134.22 mm
